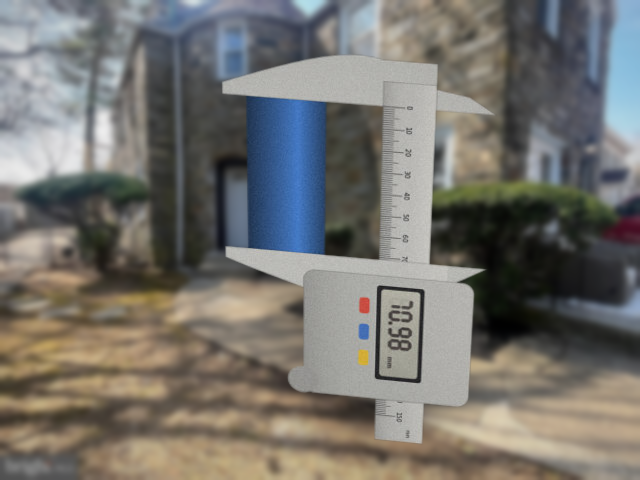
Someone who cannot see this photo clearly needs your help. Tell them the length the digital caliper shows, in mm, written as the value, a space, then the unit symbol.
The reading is 70.98 mm
